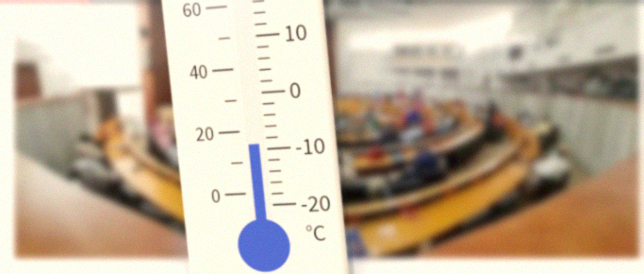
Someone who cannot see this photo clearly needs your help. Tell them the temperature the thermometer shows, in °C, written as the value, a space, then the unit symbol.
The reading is -9 °C
